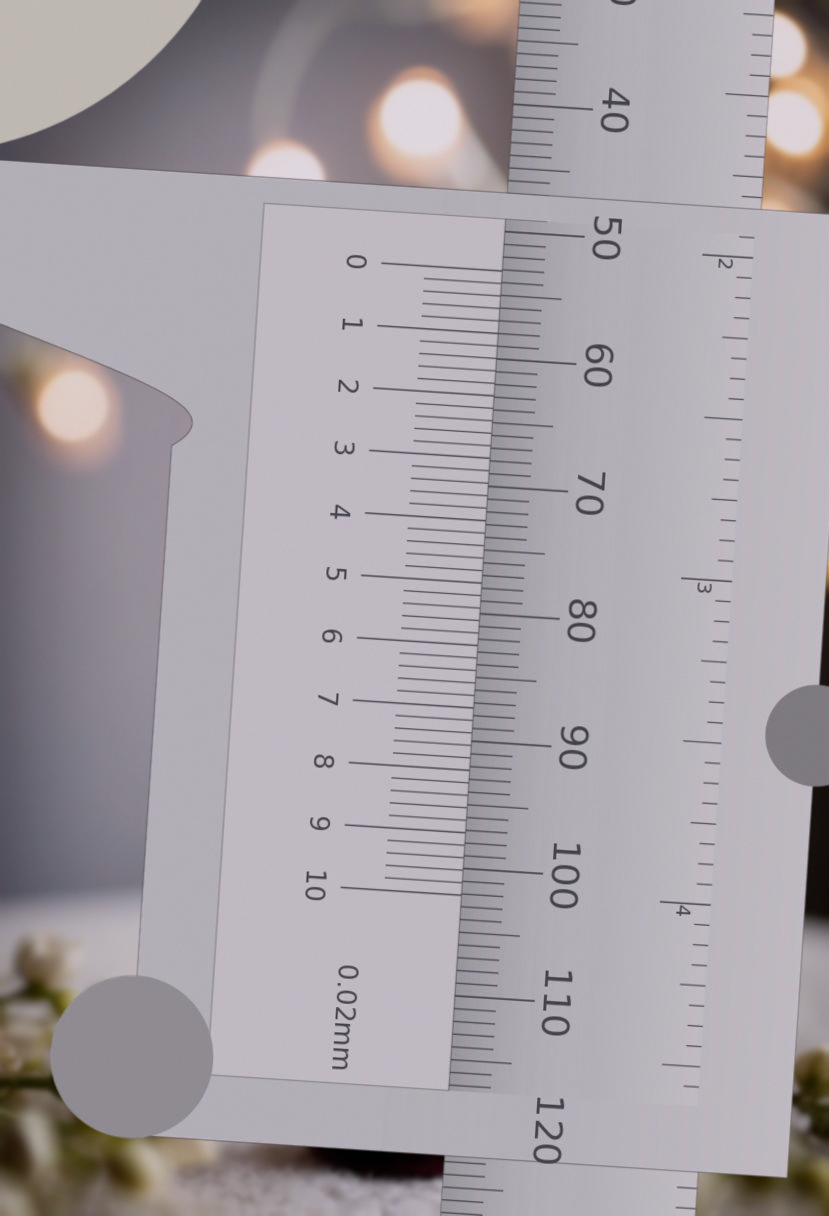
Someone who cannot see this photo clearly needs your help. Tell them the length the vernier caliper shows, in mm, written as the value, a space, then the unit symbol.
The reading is 53.1 mm
